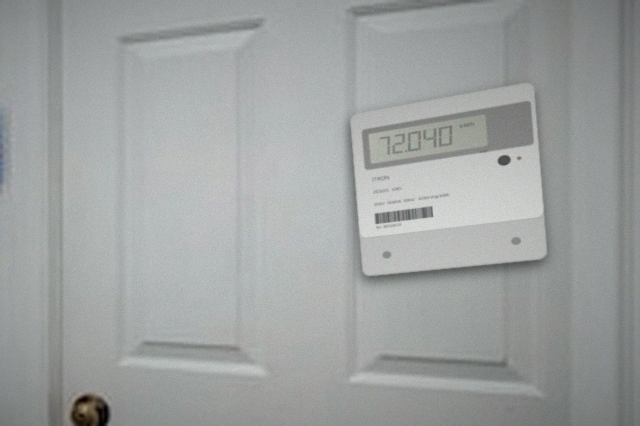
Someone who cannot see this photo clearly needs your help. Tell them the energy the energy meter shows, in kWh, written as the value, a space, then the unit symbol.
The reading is 72.040 kWh
